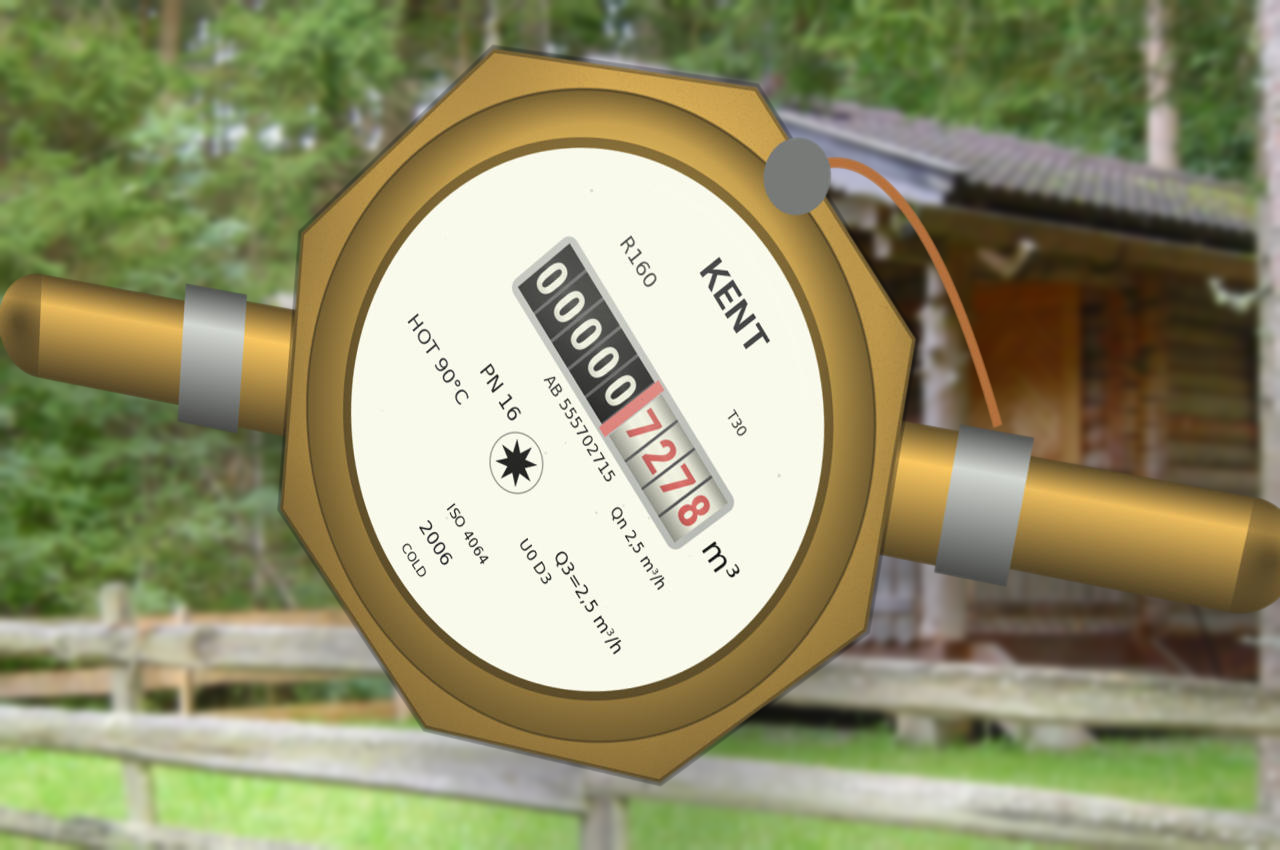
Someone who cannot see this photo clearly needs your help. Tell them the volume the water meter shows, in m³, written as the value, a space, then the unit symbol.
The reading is 0.7278 m³
